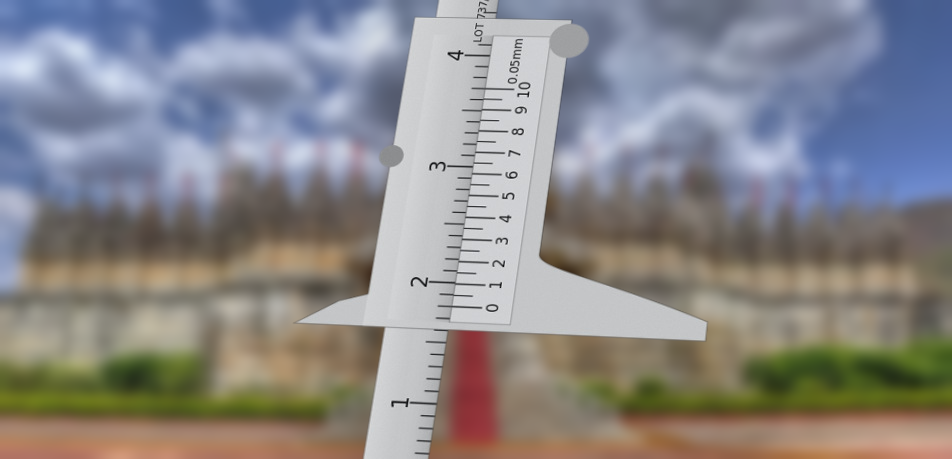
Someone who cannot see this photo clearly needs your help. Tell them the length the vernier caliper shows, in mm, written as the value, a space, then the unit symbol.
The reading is 18.0 mm
